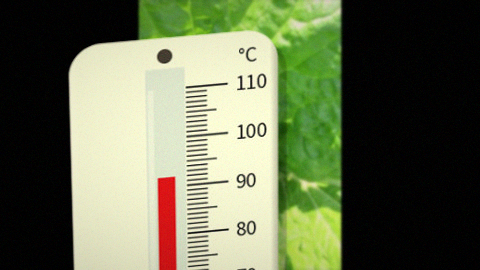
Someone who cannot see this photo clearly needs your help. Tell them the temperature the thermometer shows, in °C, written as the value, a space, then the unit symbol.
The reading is 92 °C
